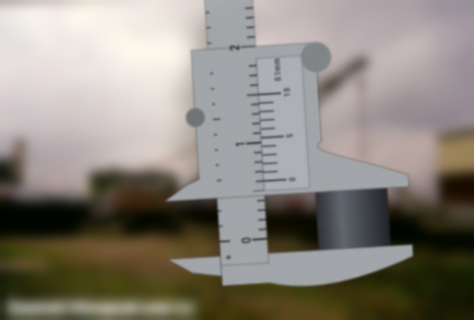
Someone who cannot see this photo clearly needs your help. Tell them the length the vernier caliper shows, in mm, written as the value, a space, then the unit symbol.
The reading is 6.0 mm
